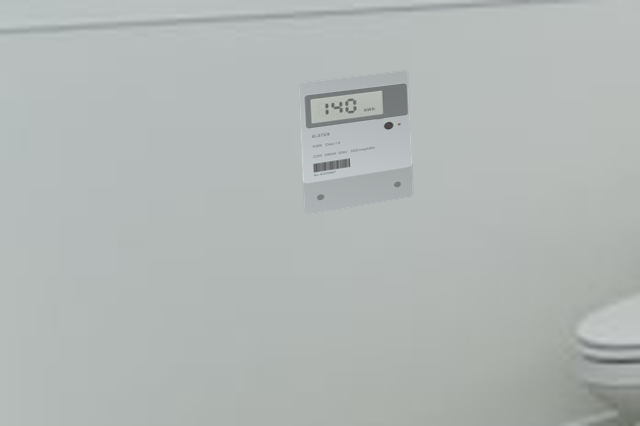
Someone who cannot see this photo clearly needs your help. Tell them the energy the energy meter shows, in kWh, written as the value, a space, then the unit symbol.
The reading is 140 kWh
